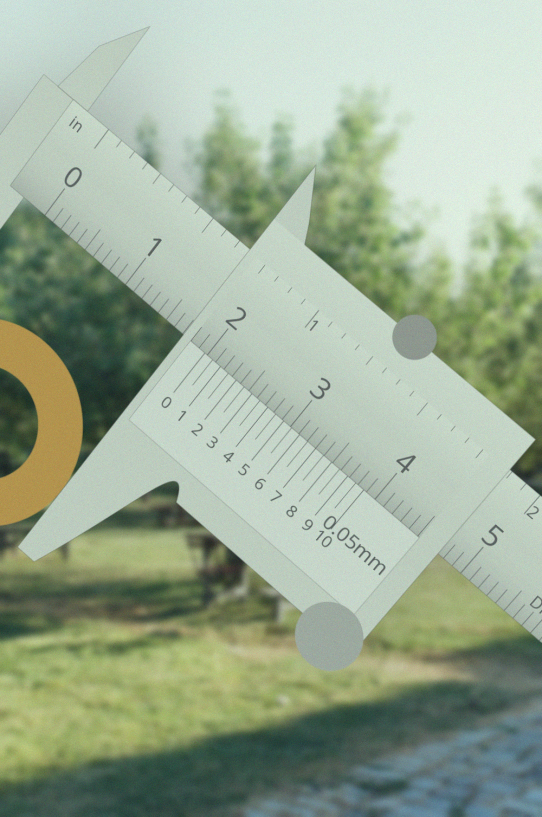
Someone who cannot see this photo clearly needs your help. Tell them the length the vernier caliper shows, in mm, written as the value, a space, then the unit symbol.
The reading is 19.7 mm
